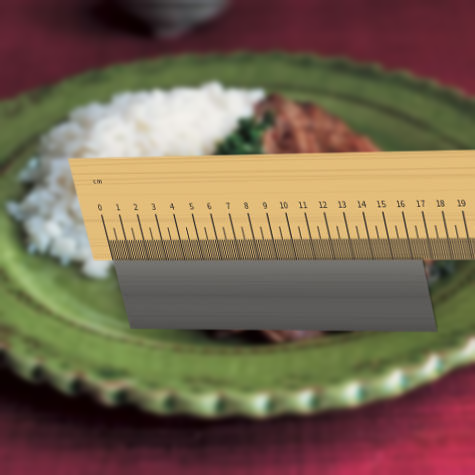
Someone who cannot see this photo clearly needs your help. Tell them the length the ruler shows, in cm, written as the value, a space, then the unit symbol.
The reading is 16.5 cm
